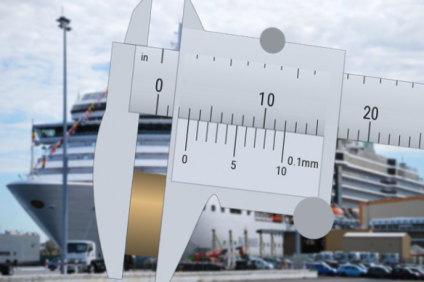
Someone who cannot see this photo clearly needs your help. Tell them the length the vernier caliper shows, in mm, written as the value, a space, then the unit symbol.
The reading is 3.0 mm
